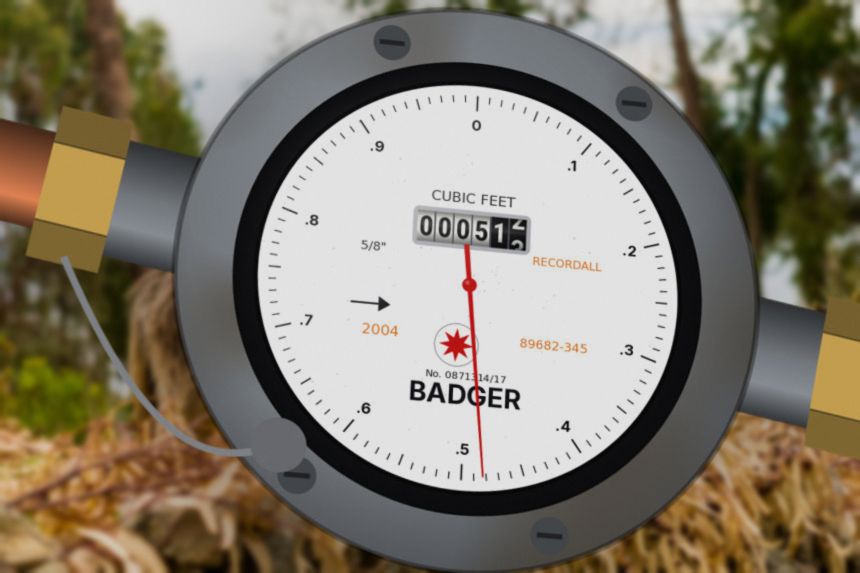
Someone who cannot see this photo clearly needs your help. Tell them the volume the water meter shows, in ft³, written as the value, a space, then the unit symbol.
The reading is 512.48 ft³
